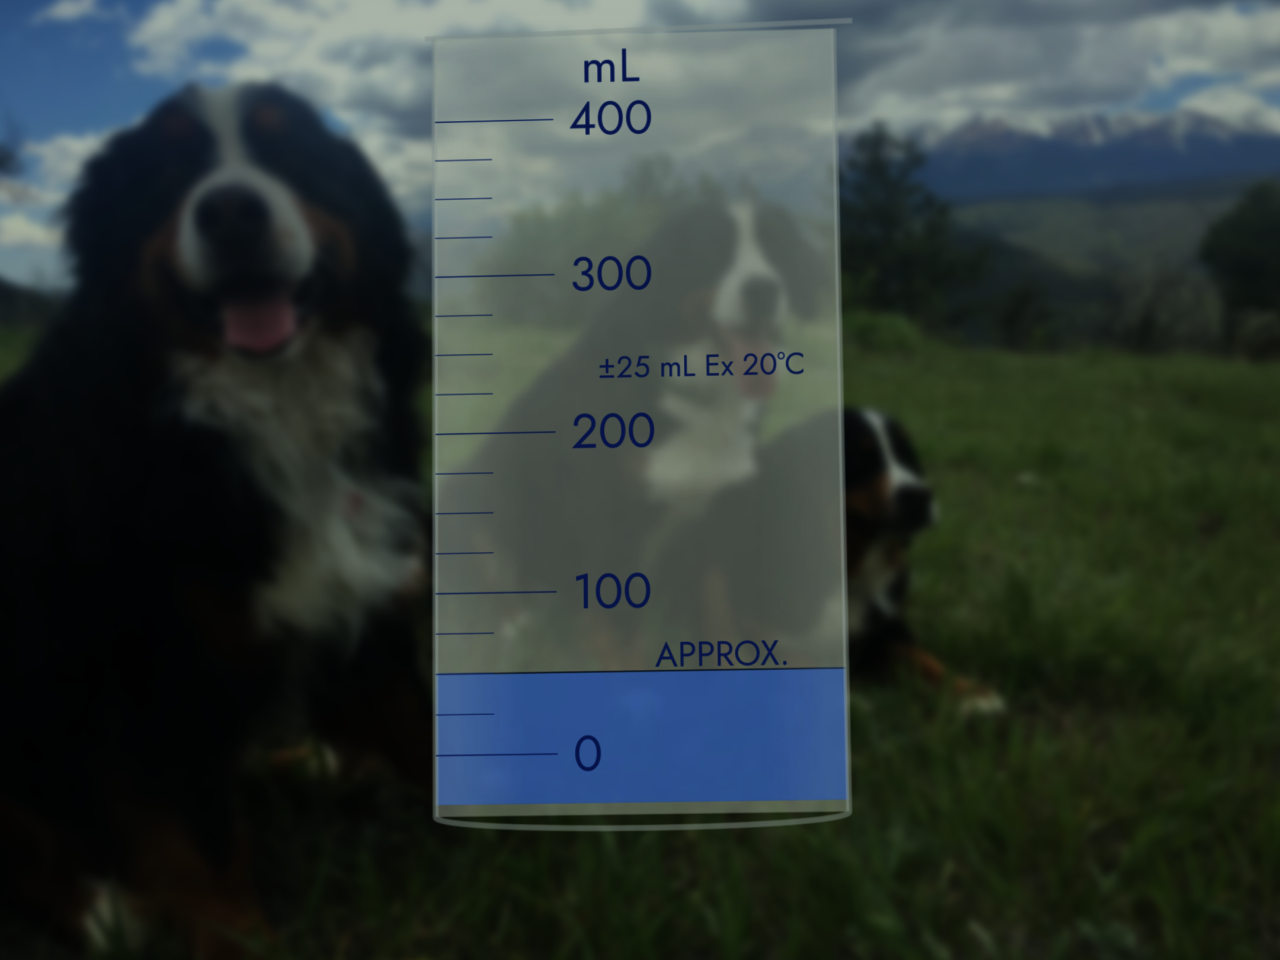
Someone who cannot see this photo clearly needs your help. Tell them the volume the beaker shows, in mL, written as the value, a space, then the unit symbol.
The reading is 50 mL
